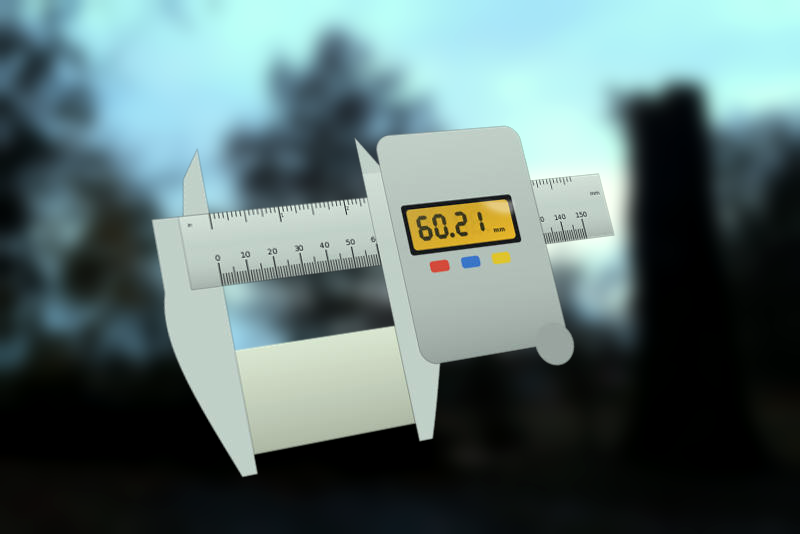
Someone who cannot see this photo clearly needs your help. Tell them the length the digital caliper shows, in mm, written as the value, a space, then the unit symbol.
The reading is 60.21 mm
